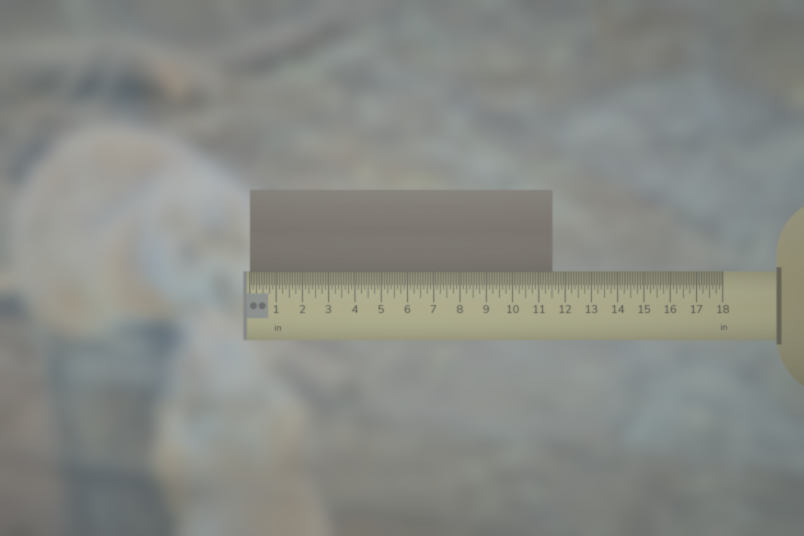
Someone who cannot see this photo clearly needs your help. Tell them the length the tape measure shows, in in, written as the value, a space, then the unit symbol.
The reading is 11.5 in
